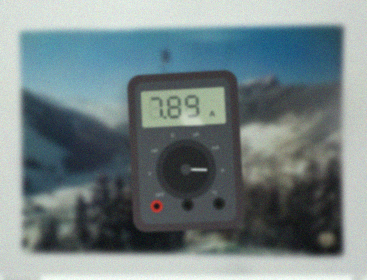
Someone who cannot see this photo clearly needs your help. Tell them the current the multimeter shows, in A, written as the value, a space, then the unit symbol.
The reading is 7.89 A
